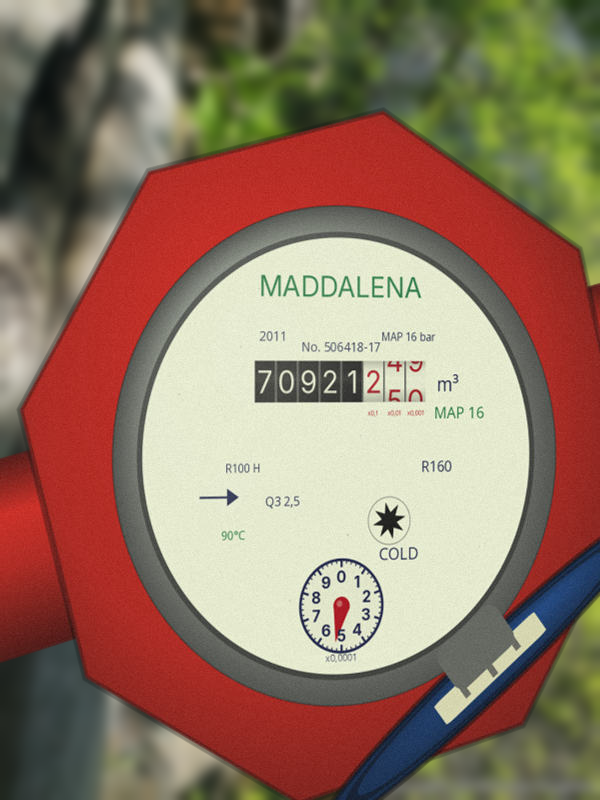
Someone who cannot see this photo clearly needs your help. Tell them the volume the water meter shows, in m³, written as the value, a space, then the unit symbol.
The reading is 70921.2495 m³
